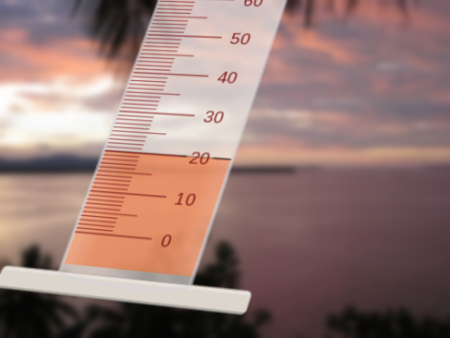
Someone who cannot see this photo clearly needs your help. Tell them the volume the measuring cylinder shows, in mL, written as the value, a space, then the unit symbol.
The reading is 20 mL
